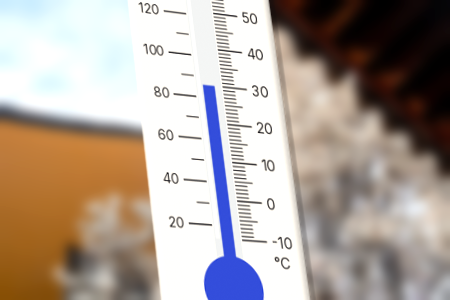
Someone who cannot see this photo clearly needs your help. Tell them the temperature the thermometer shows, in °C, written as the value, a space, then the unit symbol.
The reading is 30 °C
